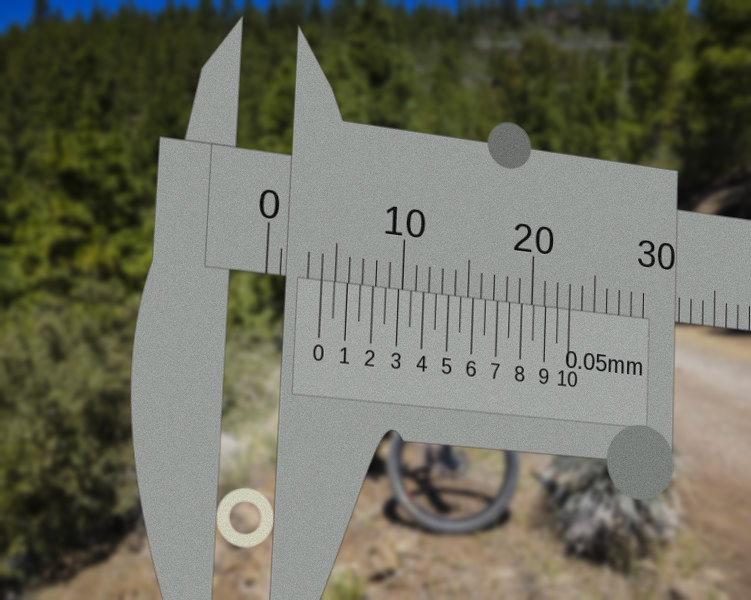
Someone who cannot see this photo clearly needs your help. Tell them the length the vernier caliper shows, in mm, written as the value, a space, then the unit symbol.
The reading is 4.0 mm
